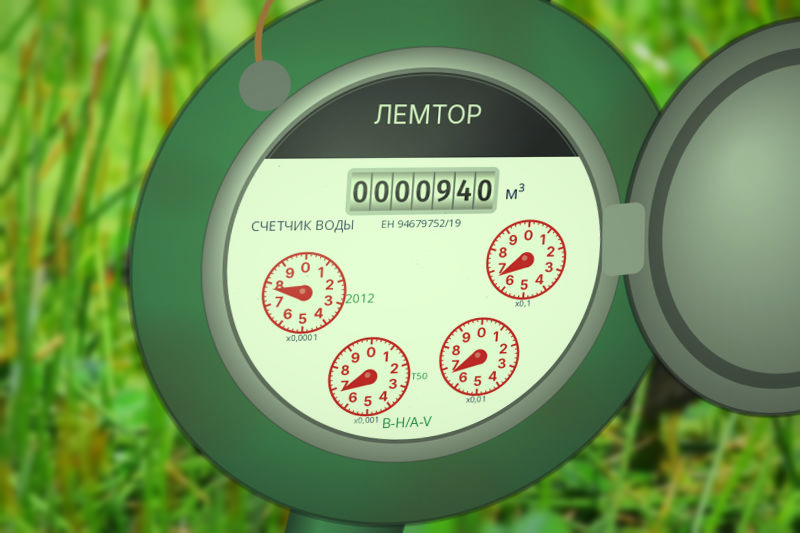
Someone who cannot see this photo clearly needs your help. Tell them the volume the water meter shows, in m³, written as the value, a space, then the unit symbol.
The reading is 940.6667 m³
